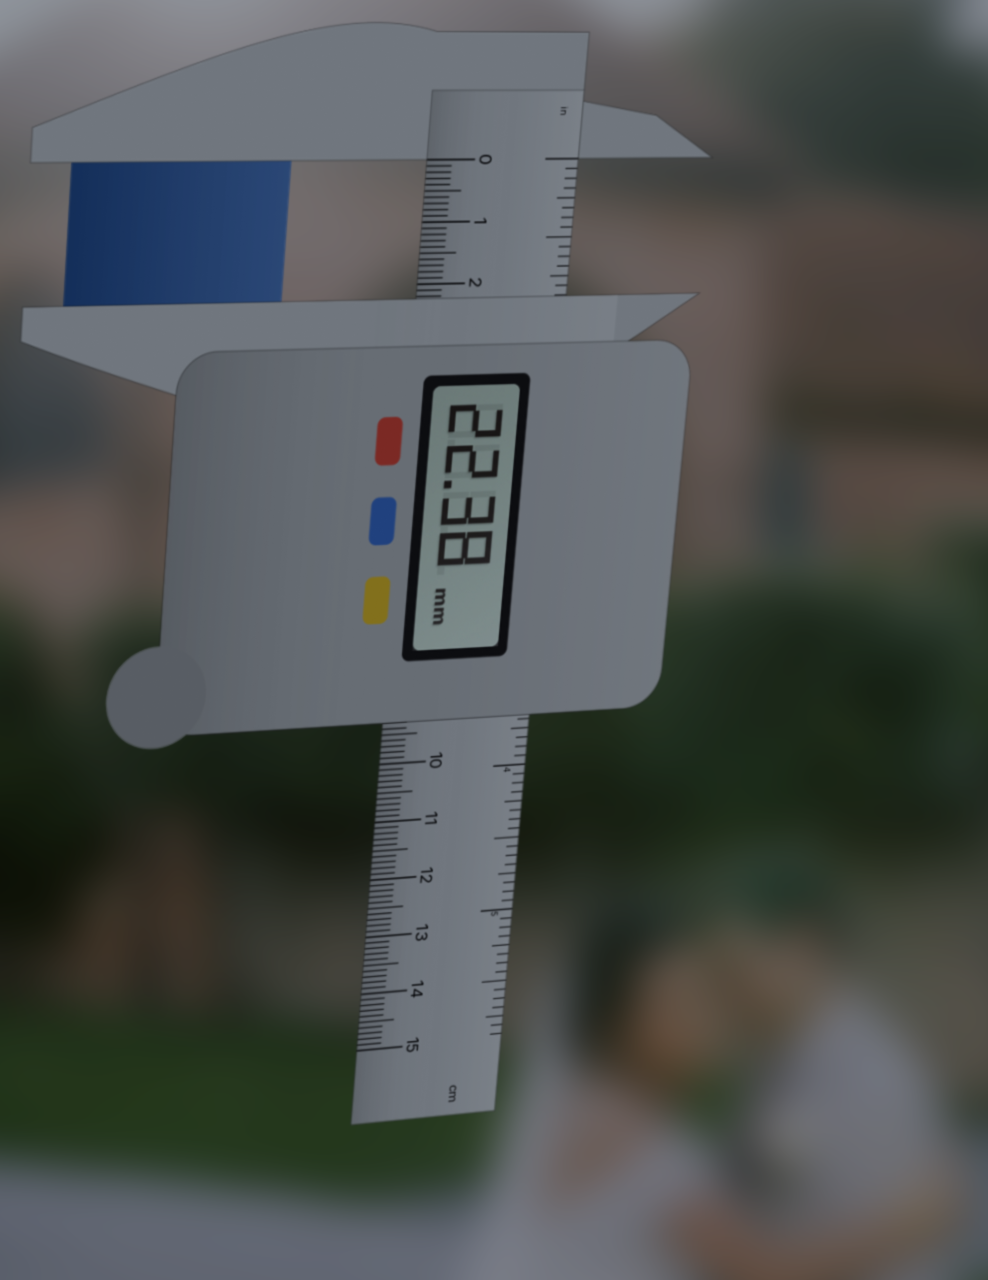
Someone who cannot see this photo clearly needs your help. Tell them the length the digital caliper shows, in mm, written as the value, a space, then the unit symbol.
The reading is 22.38 mm
